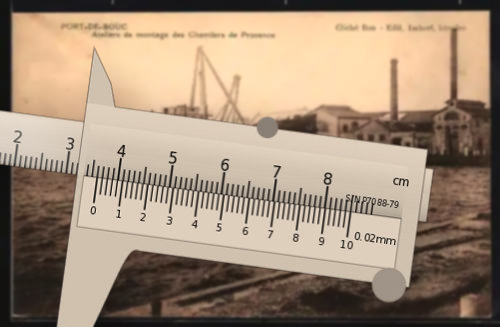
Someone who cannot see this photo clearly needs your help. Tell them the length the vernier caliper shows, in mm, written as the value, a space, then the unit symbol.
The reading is 36.0 mm
